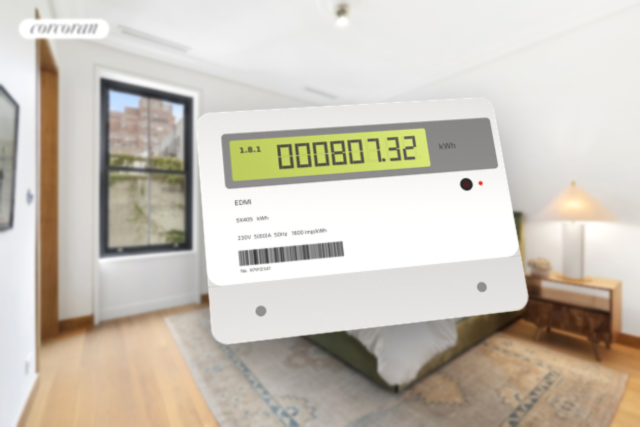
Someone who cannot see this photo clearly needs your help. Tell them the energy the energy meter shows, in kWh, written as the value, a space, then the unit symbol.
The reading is 807.32 kWh
